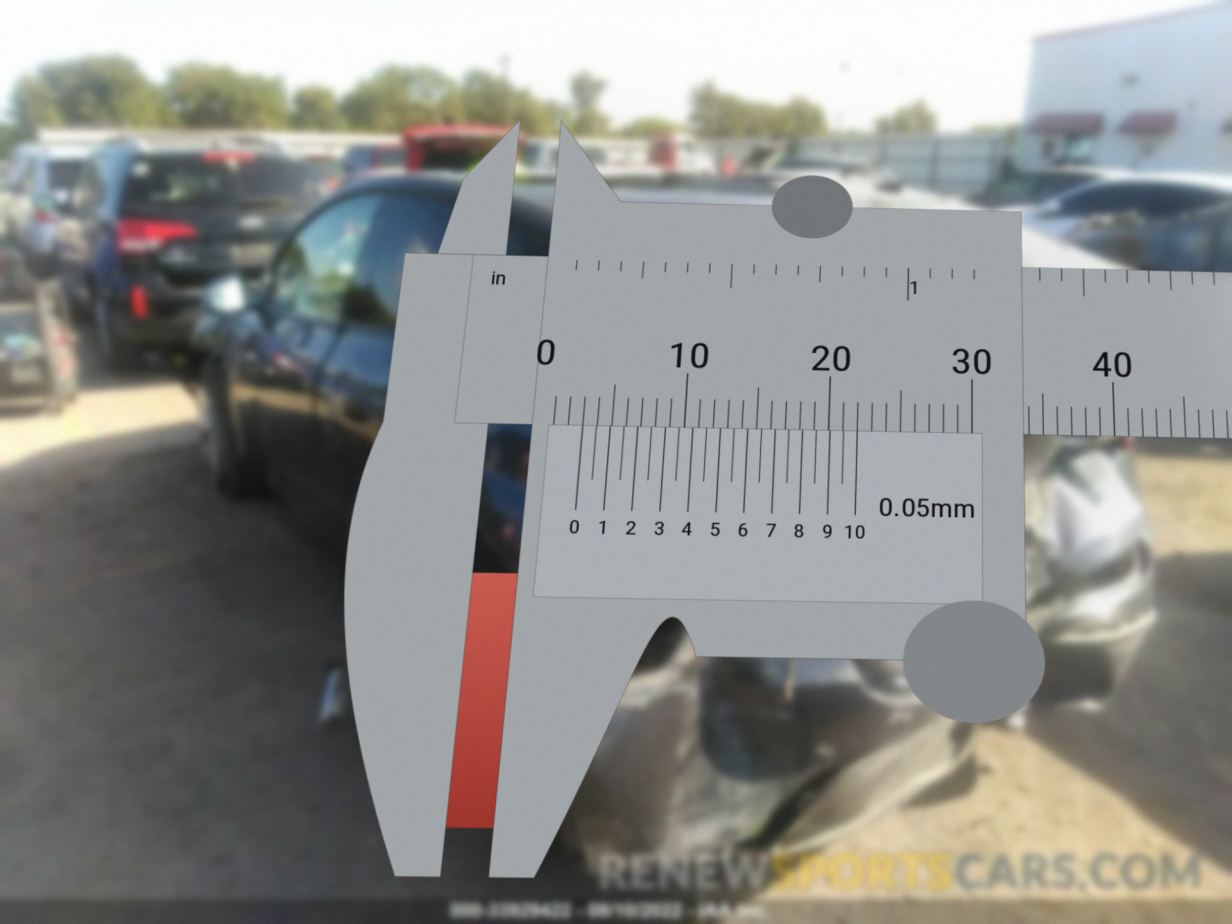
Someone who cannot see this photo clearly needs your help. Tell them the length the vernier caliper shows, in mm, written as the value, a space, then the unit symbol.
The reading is 3.0 mm
